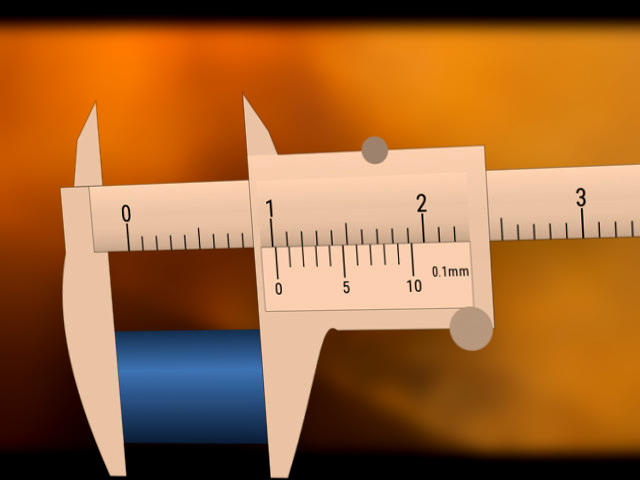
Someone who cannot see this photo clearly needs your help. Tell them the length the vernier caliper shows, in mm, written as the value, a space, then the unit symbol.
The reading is 10.2 mm
